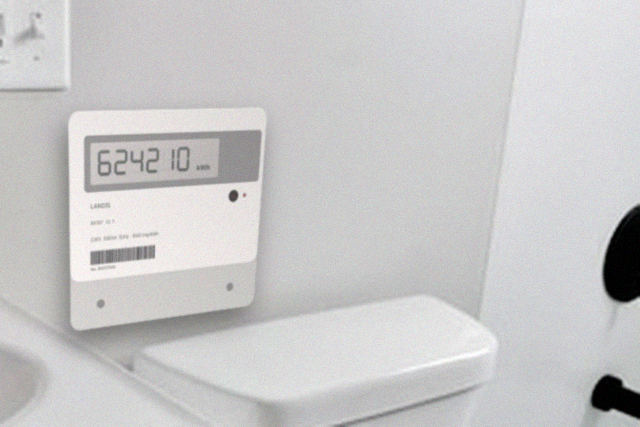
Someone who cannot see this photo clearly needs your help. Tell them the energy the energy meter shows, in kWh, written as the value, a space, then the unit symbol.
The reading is 624210 kWh
